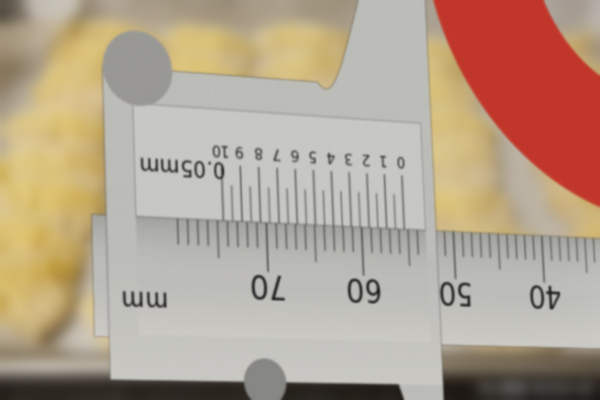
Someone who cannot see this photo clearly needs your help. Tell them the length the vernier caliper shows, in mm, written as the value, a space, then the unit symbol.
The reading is 55.4 mm
